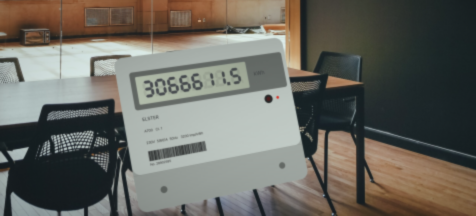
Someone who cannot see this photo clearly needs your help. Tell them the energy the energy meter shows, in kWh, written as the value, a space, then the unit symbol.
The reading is 3066611.5 kWh
